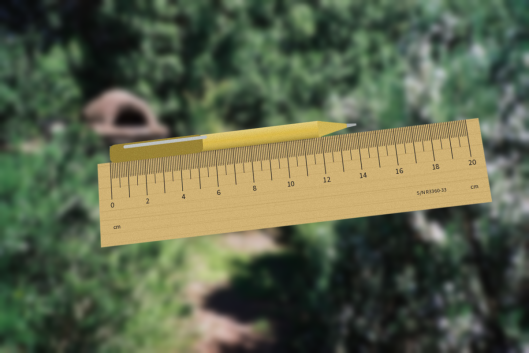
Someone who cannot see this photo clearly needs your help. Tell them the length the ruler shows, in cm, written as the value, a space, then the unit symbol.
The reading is 14 cm
